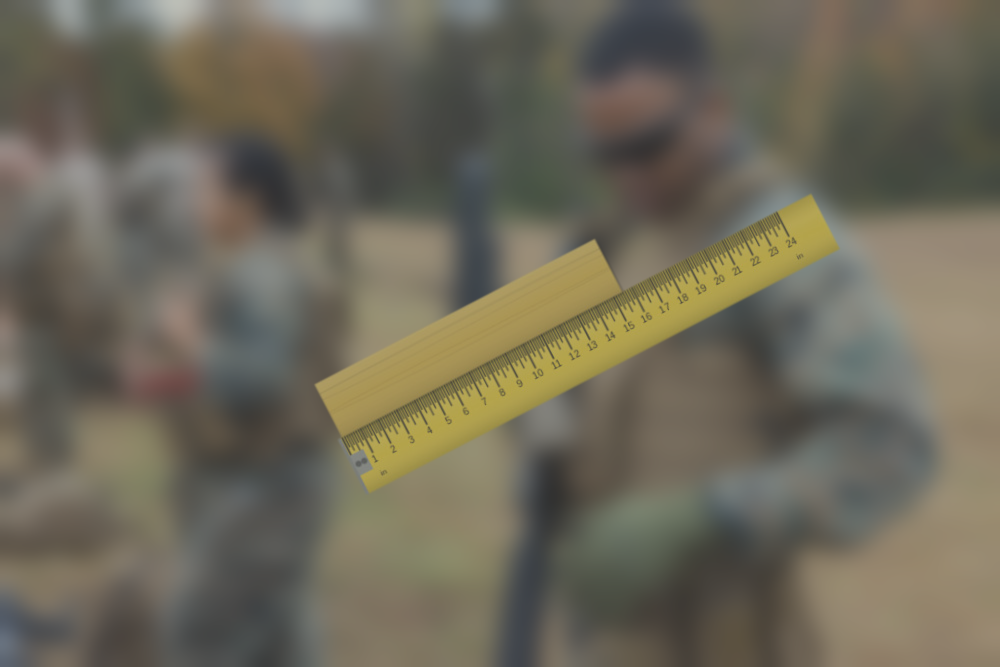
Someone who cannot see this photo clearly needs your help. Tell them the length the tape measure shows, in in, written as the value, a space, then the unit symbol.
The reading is 15.5 in
